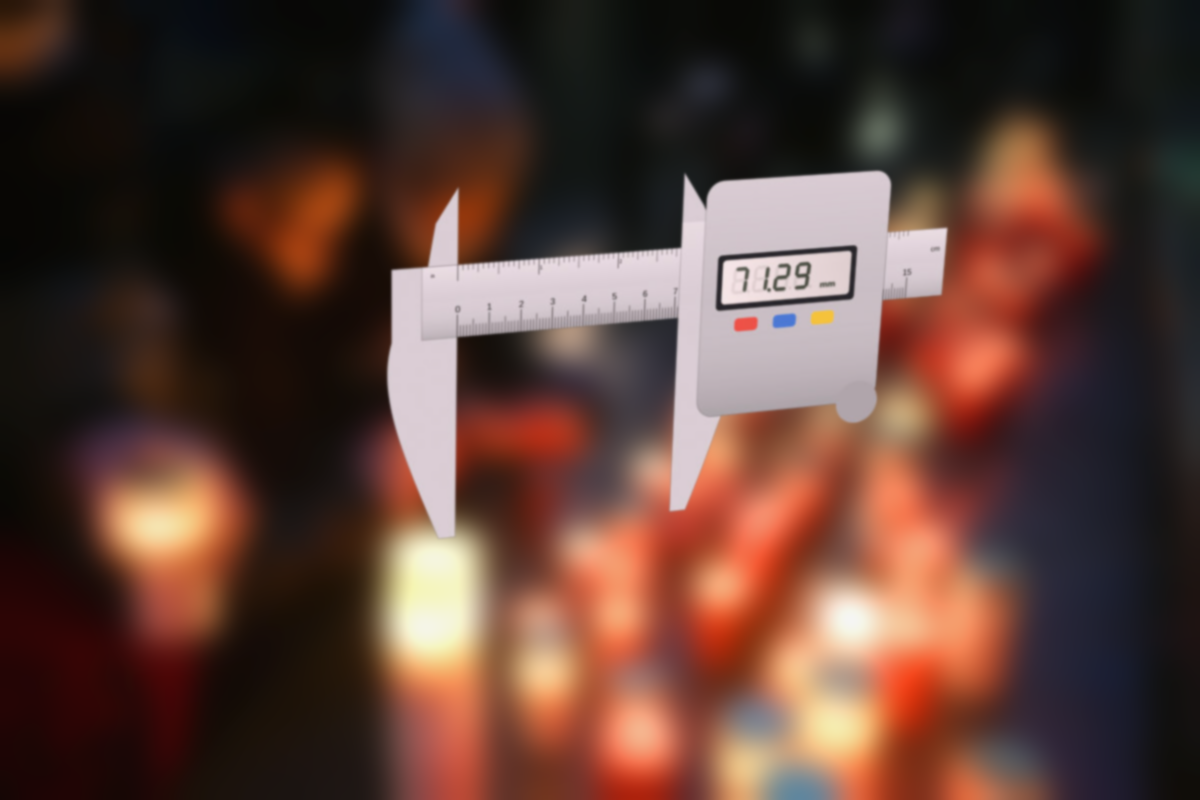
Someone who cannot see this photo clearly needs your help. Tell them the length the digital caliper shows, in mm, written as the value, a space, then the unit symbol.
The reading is 71.29 mm
